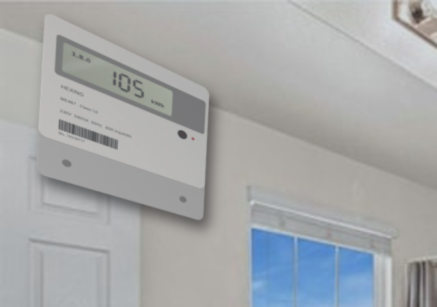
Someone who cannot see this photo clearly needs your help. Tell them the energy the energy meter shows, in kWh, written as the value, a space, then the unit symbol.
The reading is 105 kWh
